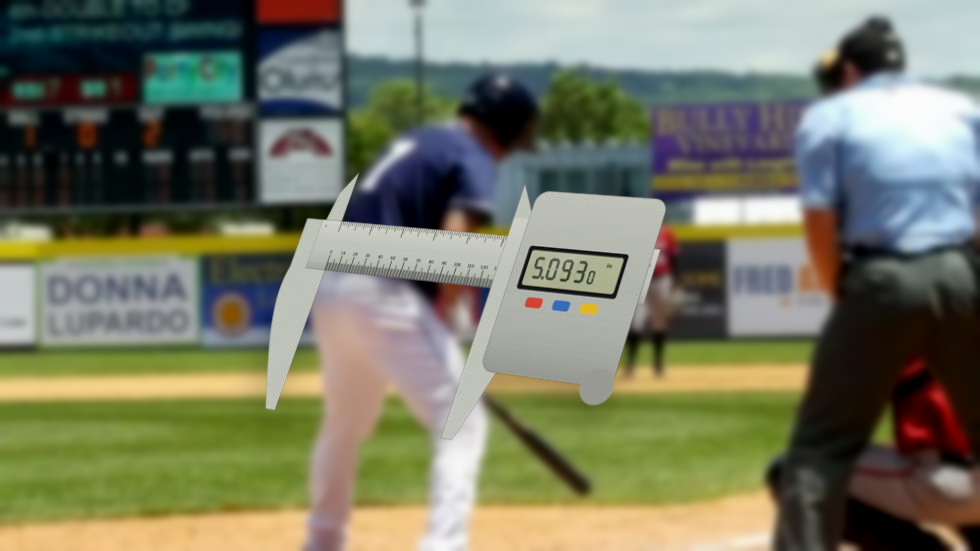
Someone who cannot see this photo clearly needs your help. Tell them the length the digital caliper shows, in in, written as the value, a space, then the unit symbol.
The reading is 5.0930 in
